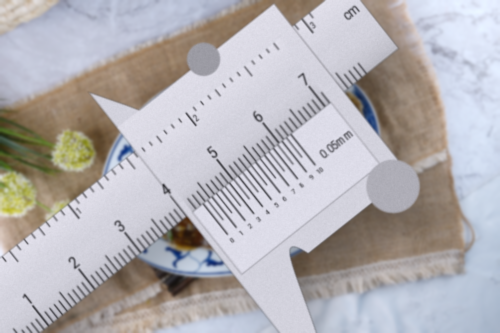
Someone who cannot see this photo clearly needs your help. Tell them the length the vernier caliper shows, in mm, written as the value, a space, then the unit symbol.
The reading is 43.5 mm
